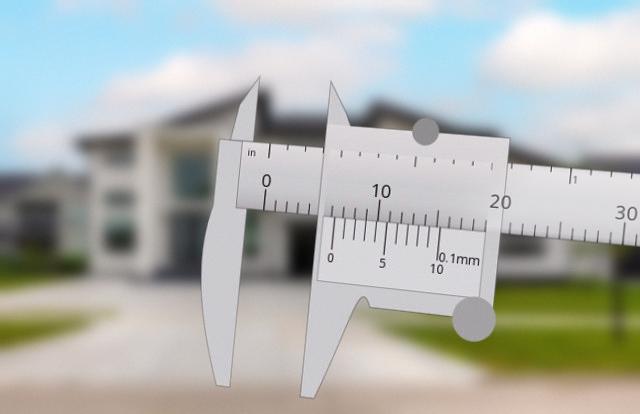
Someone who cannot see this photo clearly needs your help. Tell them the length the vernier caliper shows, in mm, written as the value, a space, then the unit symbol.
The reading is 6.3 mm
